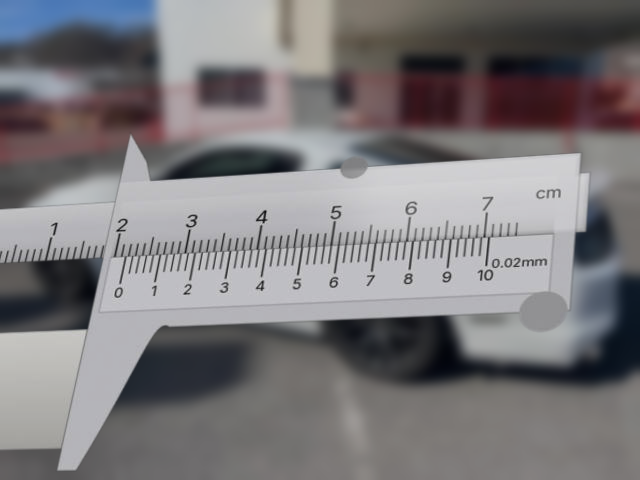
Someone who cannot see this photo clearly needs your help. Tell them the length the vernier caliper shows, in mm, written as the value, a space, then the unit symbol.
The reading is 21.6 mm
